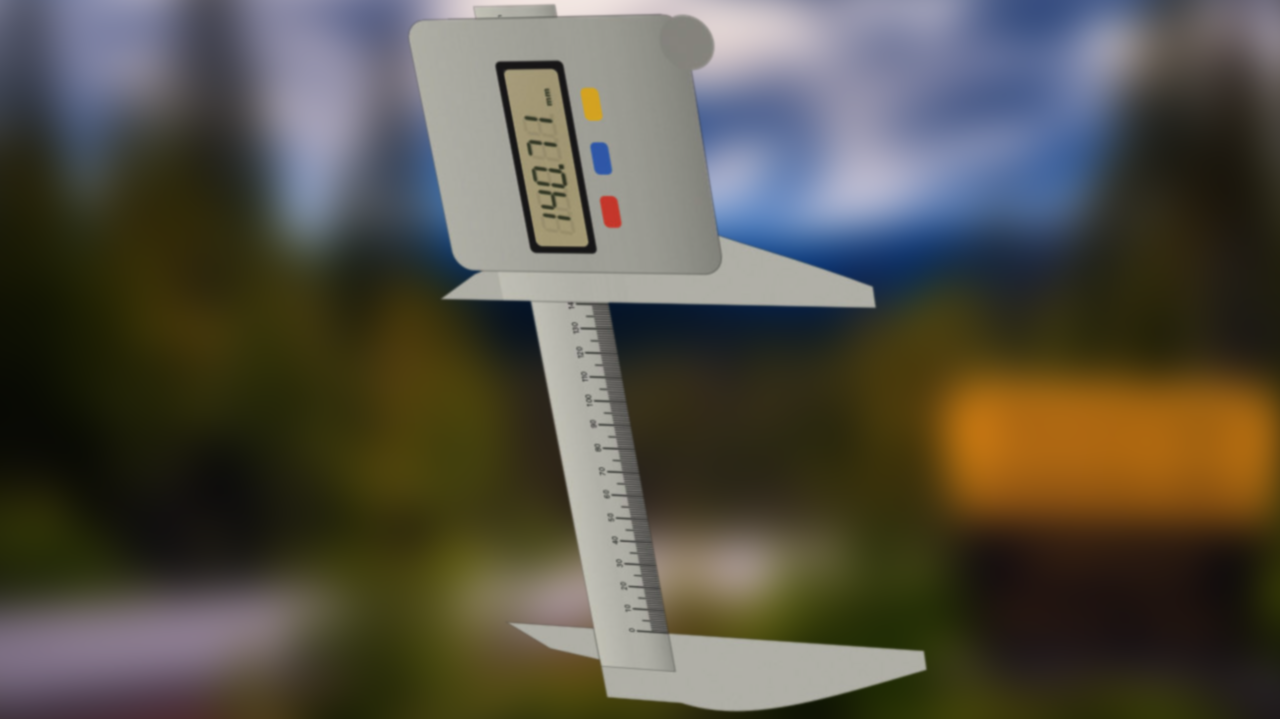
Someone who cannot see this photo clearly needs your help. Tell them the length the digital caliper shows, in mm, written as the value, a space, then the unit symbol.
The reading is 140.71 mm
